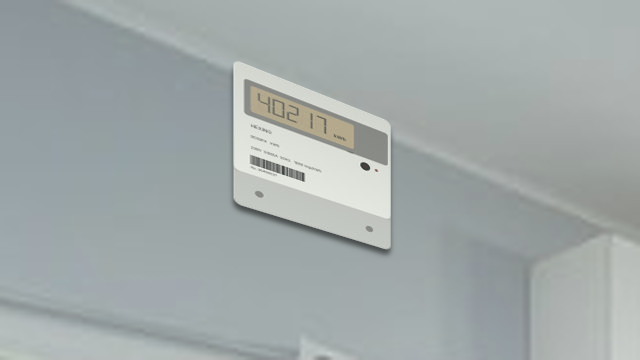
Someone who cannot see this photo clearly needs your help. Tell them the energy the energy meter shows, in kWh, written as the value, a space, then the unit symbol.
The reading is 40217 kWh
